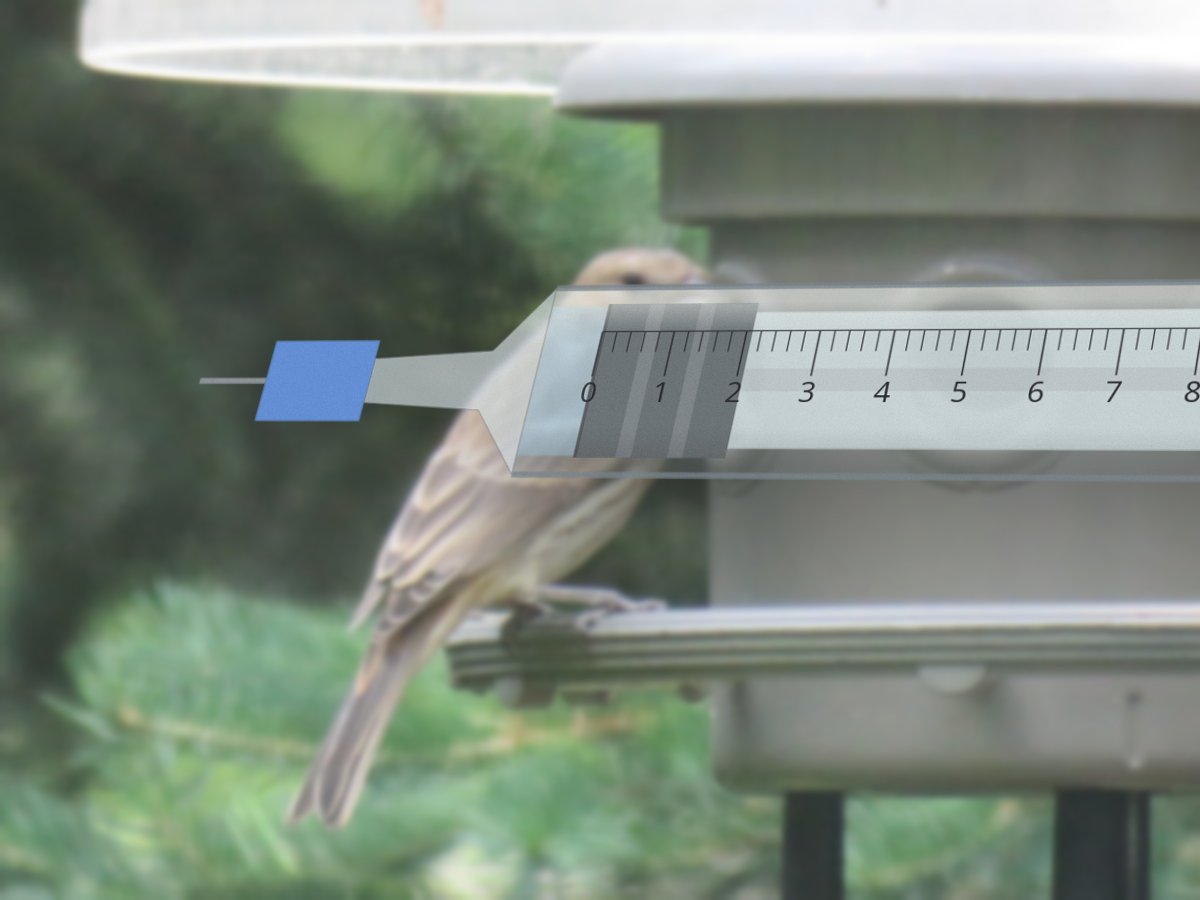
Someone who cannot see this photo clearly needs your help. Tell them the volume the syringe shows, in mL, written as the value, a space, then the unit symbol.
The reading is 0 mL
